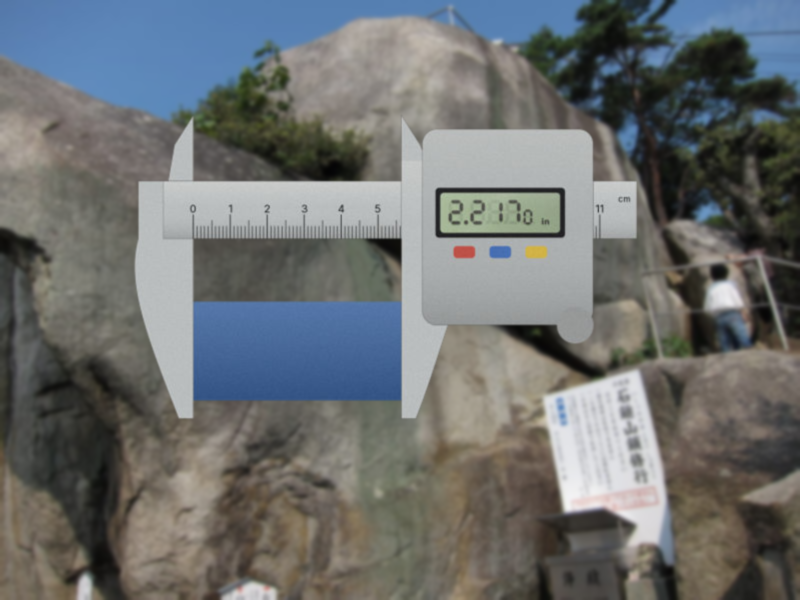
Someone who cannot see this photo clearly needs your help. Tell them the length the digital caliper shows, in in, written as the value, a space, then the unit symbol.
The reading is 2.2170 in
